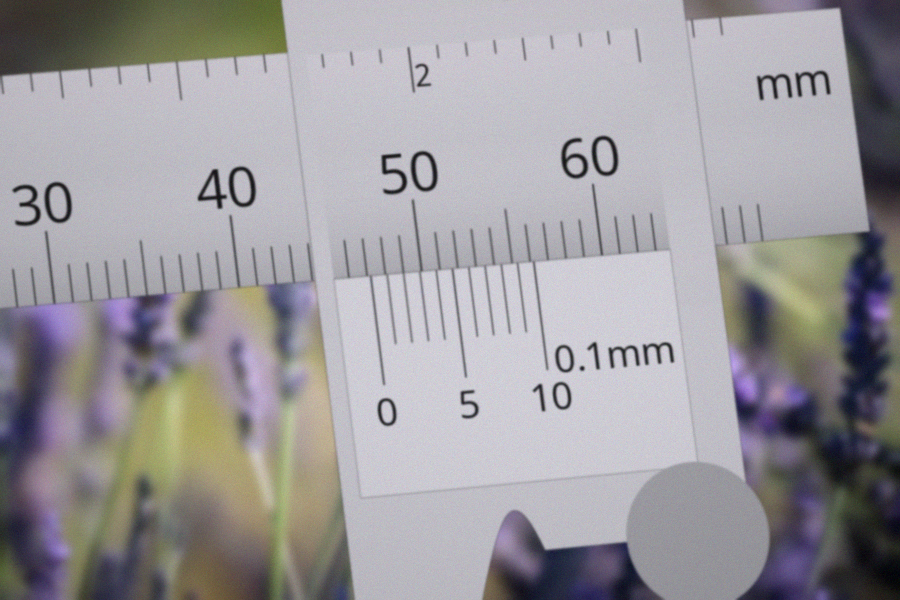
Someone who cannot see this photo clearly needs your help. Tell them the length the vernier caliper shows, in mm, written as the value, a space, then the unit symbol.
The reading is 47.2 mm
